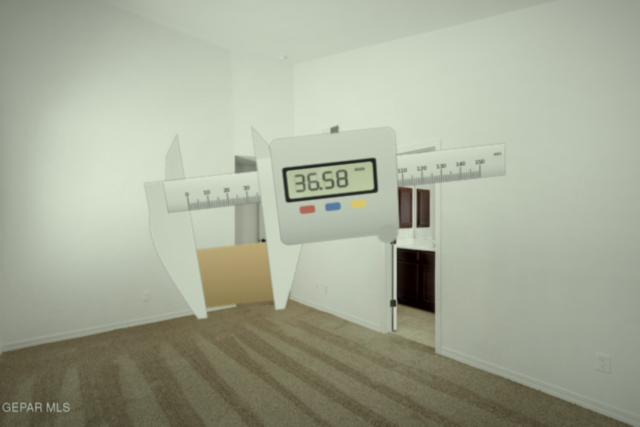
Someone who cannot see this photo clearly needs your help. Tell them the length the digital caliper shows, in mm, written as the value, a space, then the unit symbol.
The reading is 36.58 mm
